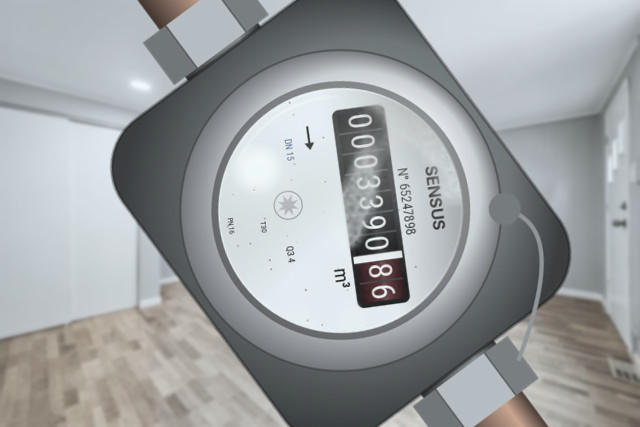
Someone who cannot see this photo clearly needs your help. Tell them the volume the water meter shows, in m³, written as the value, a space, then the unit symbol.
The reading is 3390.86 m³
